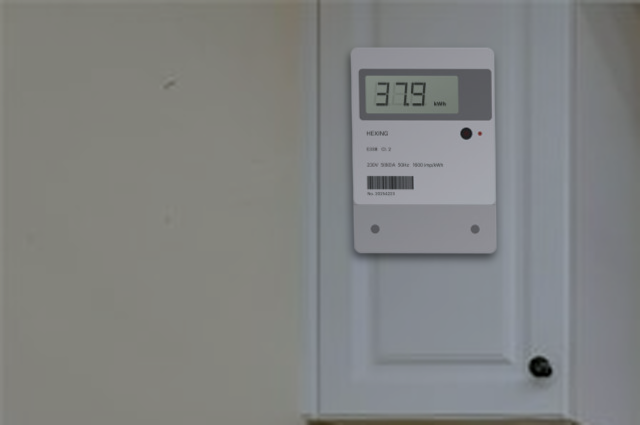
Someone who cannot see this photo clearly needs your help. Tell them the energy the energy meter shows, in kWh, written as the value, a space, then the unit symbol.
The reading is 37.9 kWh
